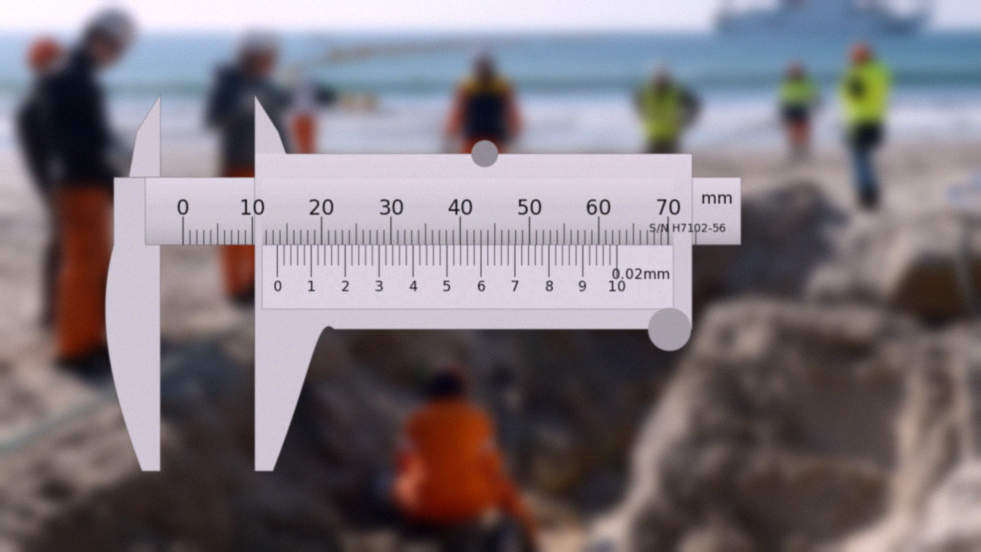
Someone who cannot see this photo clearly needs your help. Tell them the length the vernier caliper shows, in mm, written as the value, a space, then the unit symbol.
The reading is 13.6 mm
